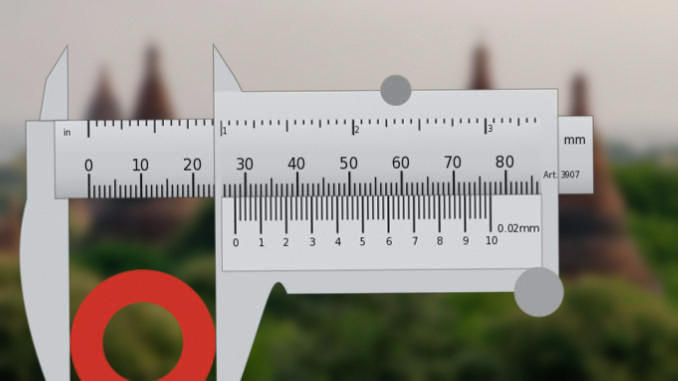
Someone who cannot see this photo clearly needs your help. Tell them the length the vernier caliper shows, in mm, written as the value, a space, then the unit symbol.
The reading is 28.0 mm
